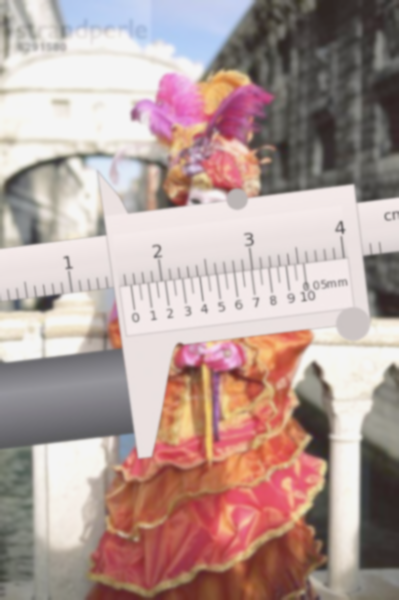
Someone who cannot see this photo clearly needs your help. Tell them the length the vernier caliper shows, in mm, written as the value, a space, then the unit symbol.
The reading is 16.6 mm
